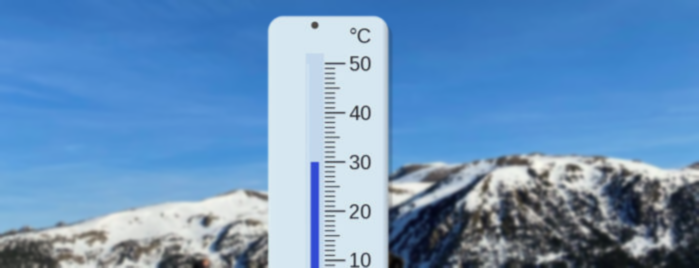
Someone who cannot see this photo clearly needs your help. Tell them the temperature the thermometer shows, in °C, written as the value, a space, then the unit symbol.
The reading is 30 °C
